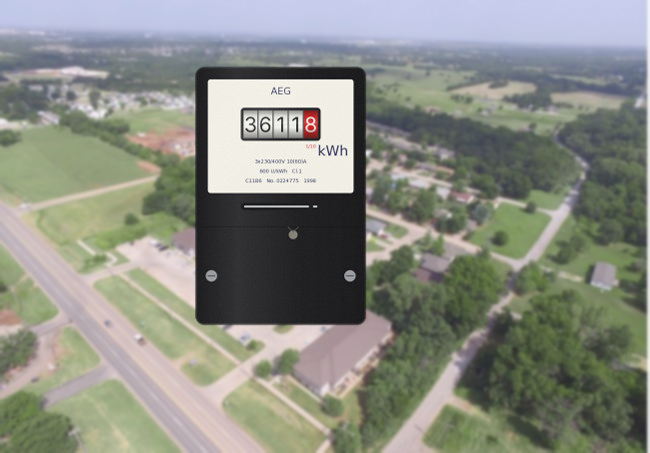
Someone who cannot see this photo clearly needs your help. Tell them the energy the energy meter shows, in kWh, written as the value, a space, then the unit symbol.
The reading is 3611.8 kWh
